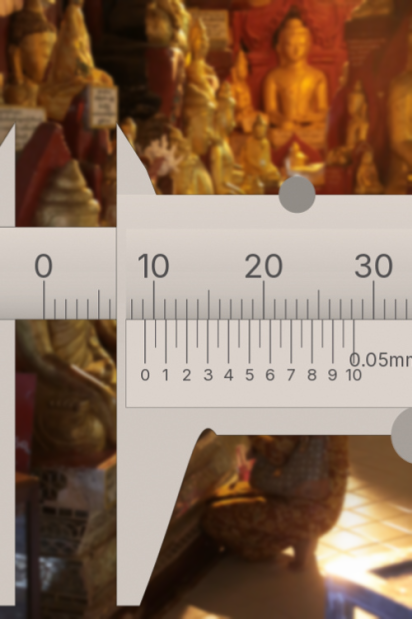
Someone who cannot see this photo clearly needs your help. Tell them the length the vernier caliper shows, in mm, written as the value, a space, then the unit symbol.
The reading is 9.2 mm
